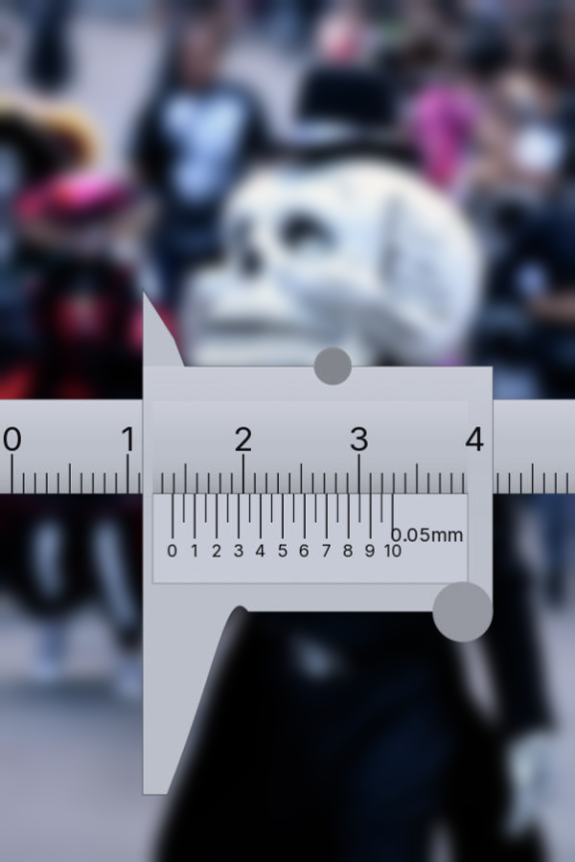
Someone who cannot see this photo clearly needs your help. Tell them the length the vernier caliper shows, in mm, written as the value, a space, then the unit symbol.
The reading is 13.9 mm
